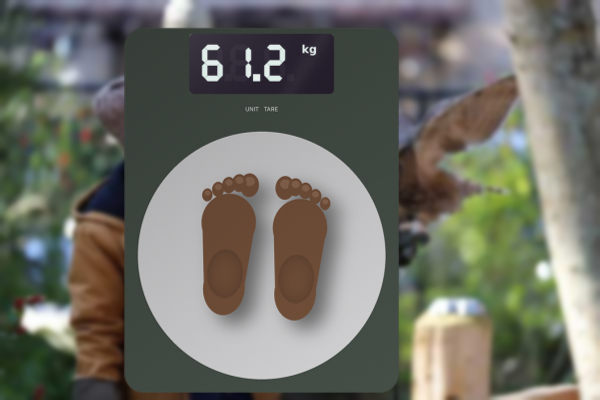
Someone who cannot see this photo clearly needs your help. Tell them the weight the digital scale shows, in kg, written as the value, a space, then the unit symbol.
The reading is 61.2 kg
